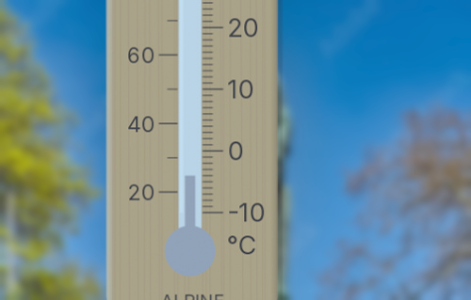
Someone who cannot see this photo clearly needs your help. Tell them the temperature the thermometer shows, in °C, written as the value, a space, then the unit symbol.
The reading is -4 °C
